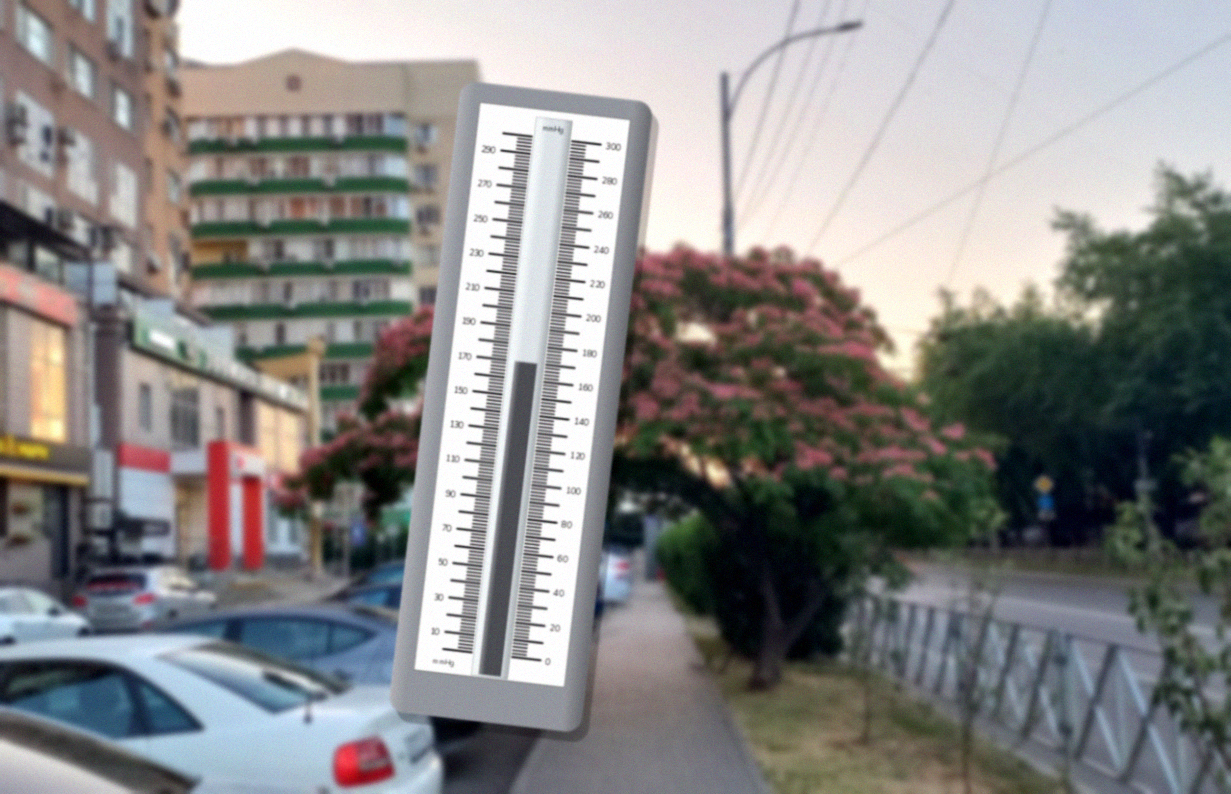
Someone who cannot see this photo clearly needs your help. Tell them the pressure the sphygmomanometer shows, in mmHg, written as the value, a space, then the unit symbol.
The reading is 170 mmHg
